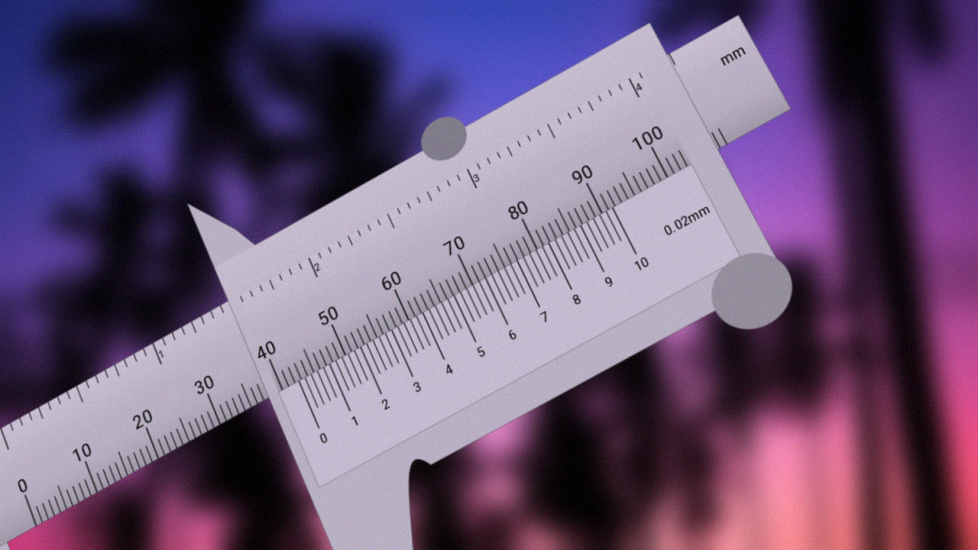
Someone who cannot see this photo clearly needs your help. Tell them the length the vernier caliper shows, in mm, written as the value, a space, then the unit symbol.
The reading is 42.6 mm
